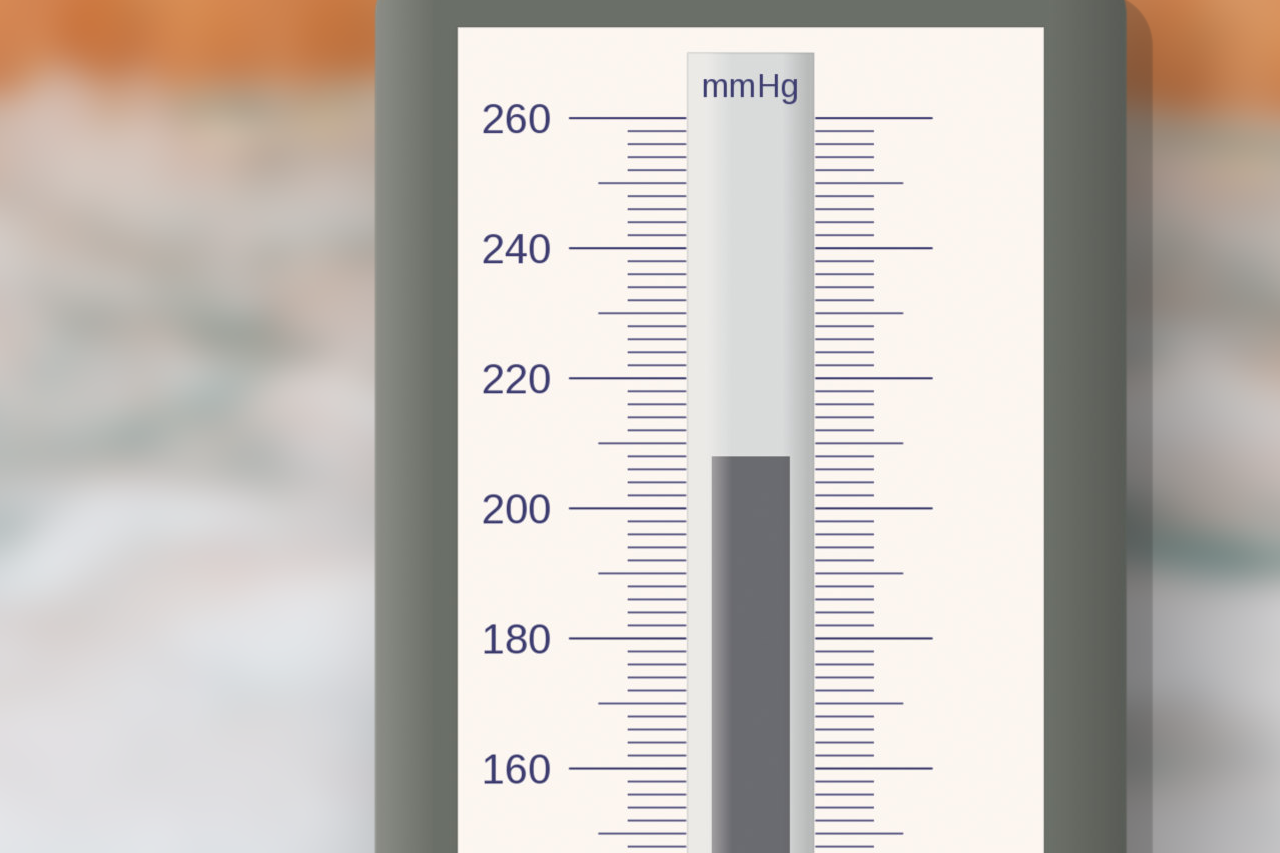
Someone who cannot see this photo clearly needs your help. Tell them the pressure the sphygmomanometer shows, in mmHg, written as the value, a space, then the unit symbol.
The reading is 208 mmHg
